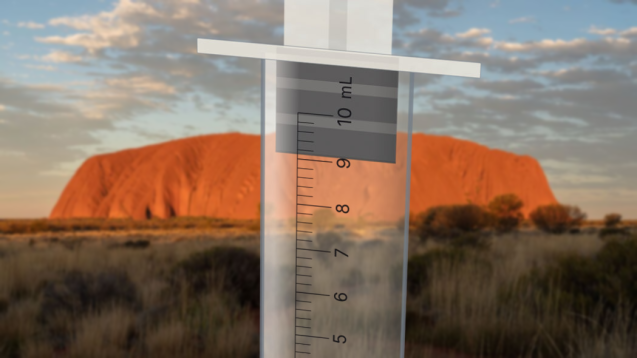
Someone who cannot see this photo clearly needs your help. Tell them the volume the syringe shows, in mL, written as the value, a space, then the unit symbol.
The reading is 9.1 mL
